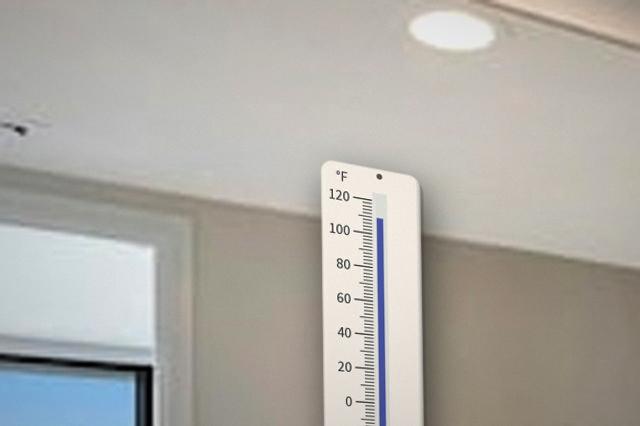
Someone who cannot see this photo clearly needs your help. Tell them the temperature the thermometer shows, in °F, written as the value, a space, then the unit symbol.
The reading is 110 °F
